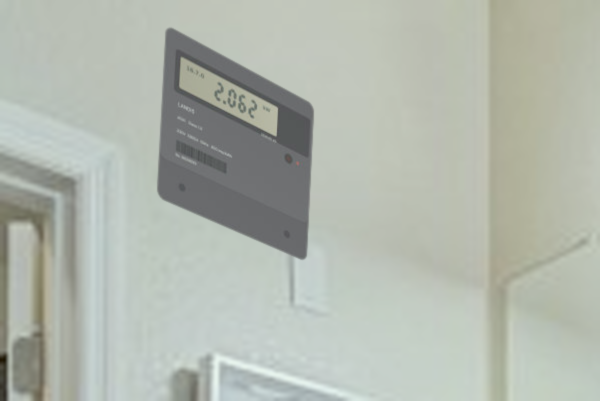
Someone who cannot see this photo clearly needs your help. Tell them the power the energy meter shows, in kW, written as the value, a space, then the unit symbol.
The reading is 2.062 kW
